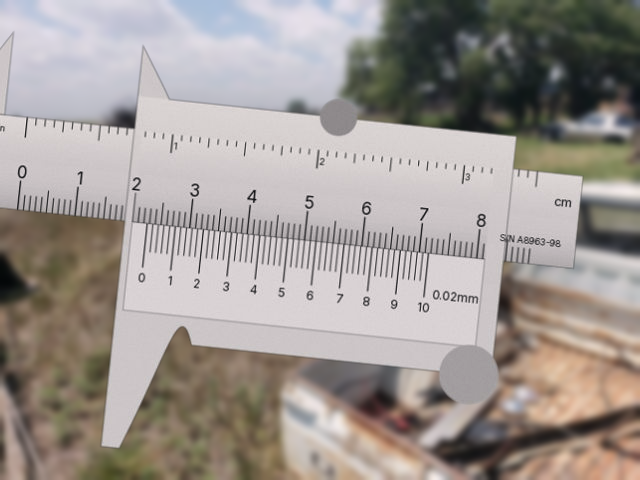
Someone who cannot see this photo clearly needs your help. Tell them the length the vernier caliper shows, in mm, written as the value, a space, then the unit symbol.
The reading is 22.6 mm
